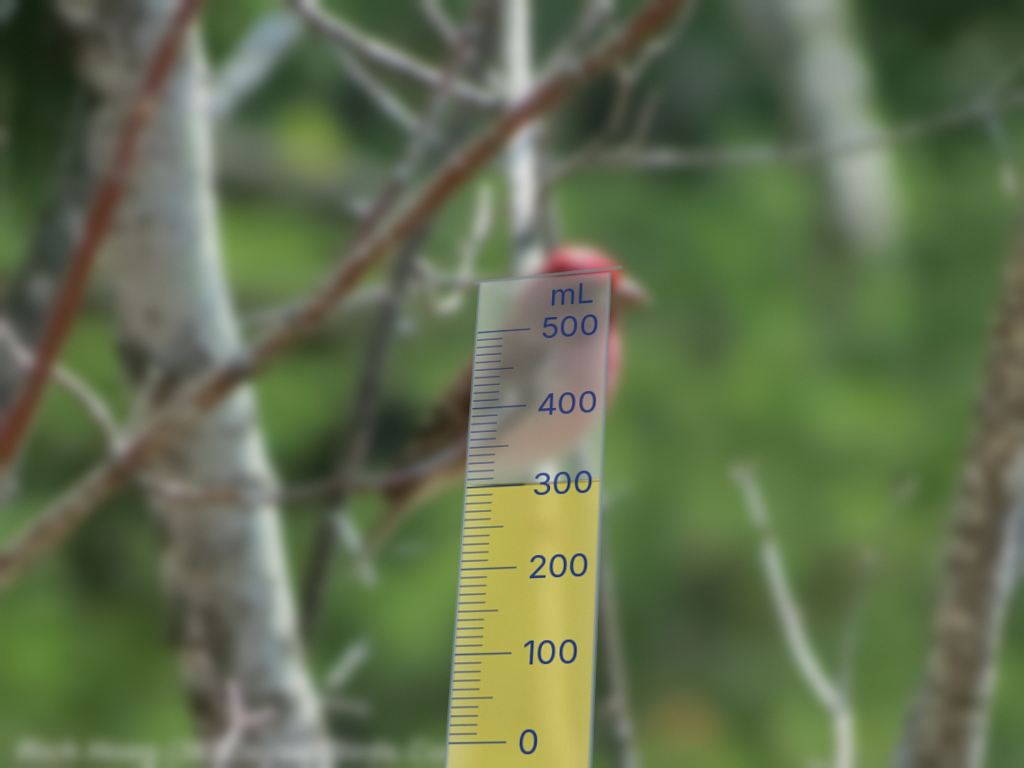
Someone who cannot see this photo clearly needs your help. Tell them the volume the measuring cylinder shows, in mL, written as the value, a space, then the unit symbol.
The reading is 300 mL
